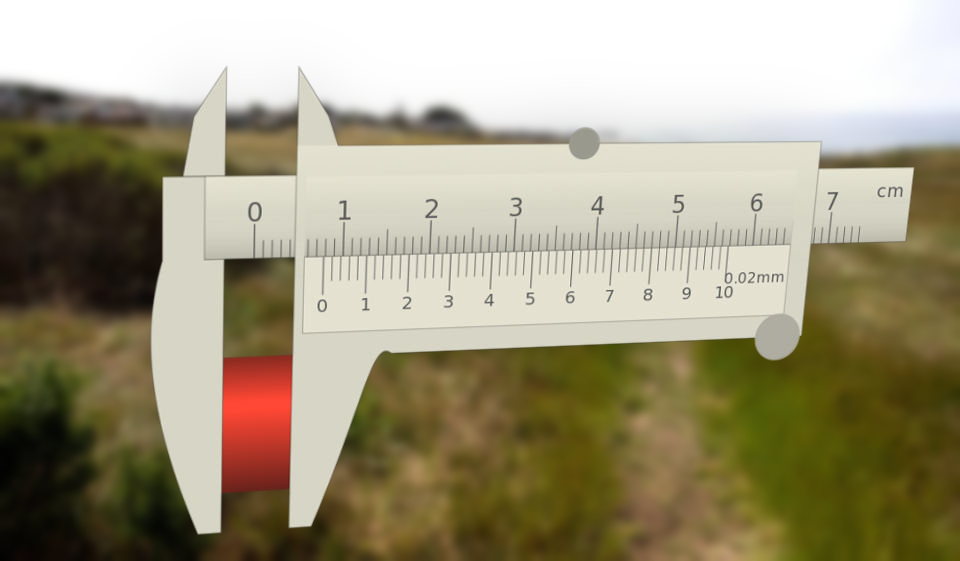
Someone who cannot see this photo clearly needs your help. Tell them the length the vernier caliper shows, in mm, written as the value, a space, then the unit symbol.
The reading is 7.8 mm
